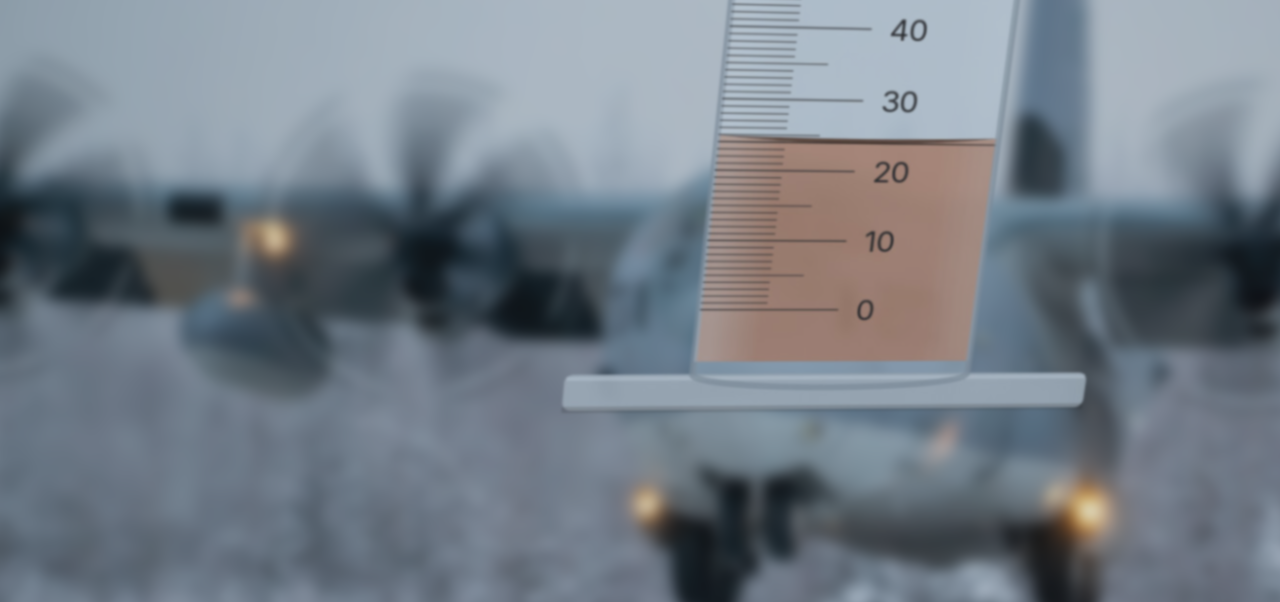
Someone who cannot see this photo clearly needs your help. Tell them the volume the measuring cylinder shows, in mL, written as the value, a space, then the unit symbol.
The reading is 24 mL
